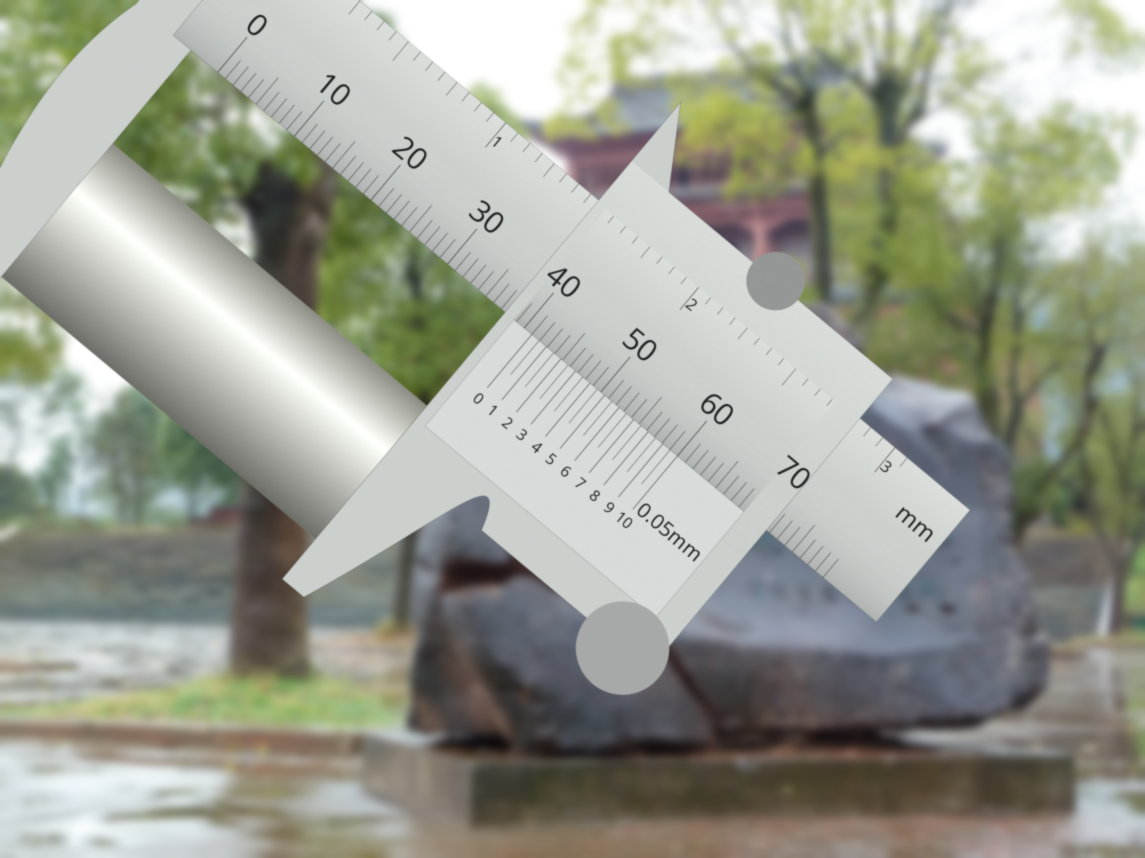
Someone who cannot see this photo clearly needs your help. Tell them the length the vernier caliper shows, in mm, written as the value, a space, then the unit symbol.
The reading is 41.0 mm
